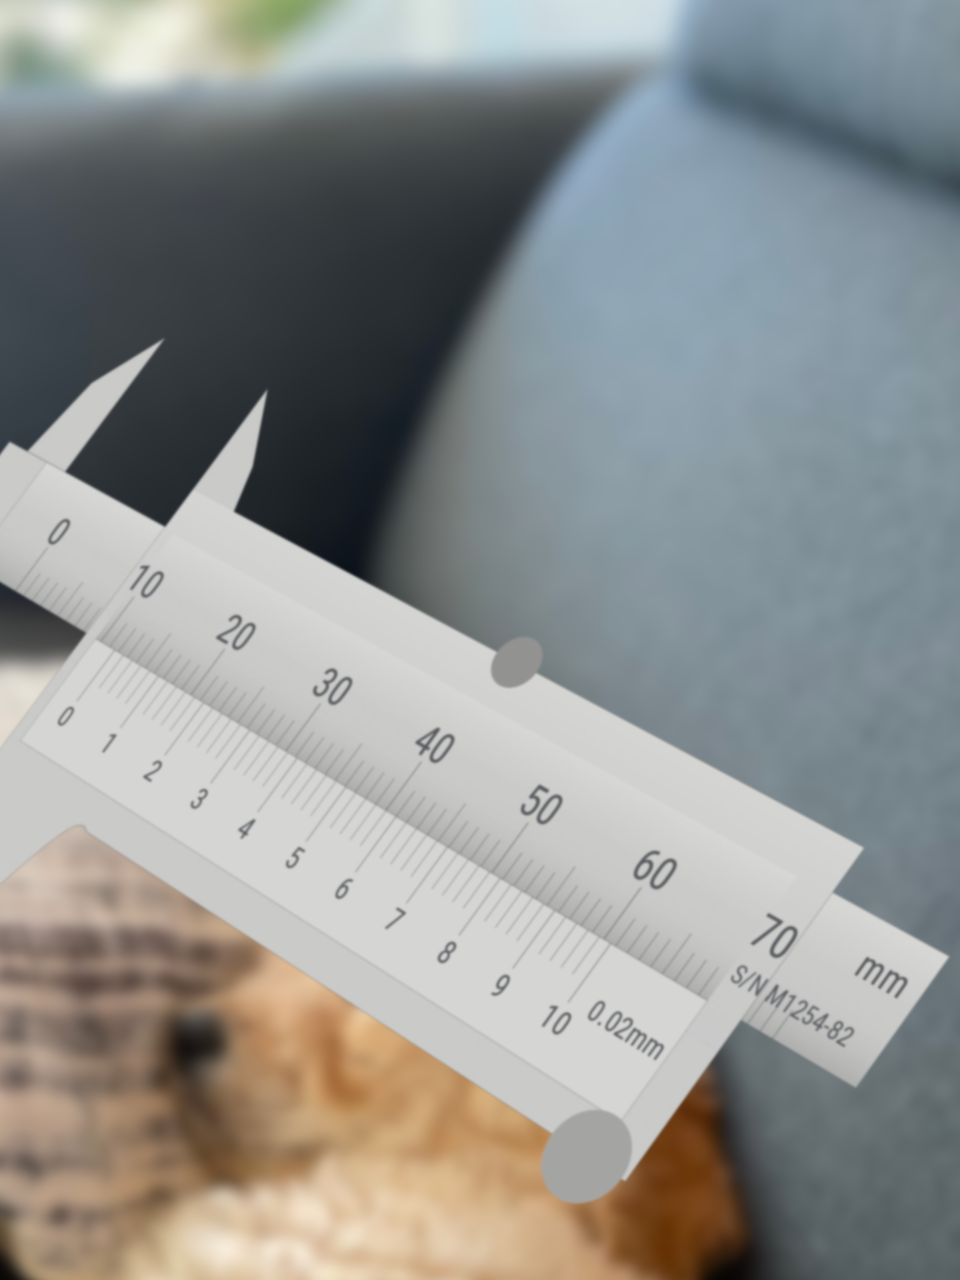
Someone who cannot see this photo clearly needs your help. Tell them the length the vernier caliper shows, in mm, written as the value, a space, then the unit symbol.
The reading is 11.6 mm
